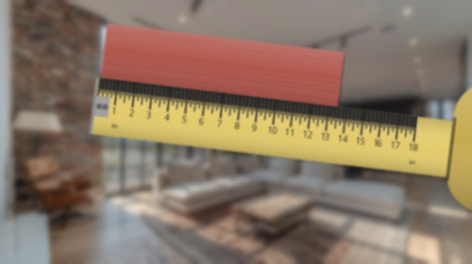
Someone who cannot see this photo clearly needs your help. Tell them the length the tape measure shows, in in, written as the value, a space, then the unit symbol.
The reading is 13.5 in
